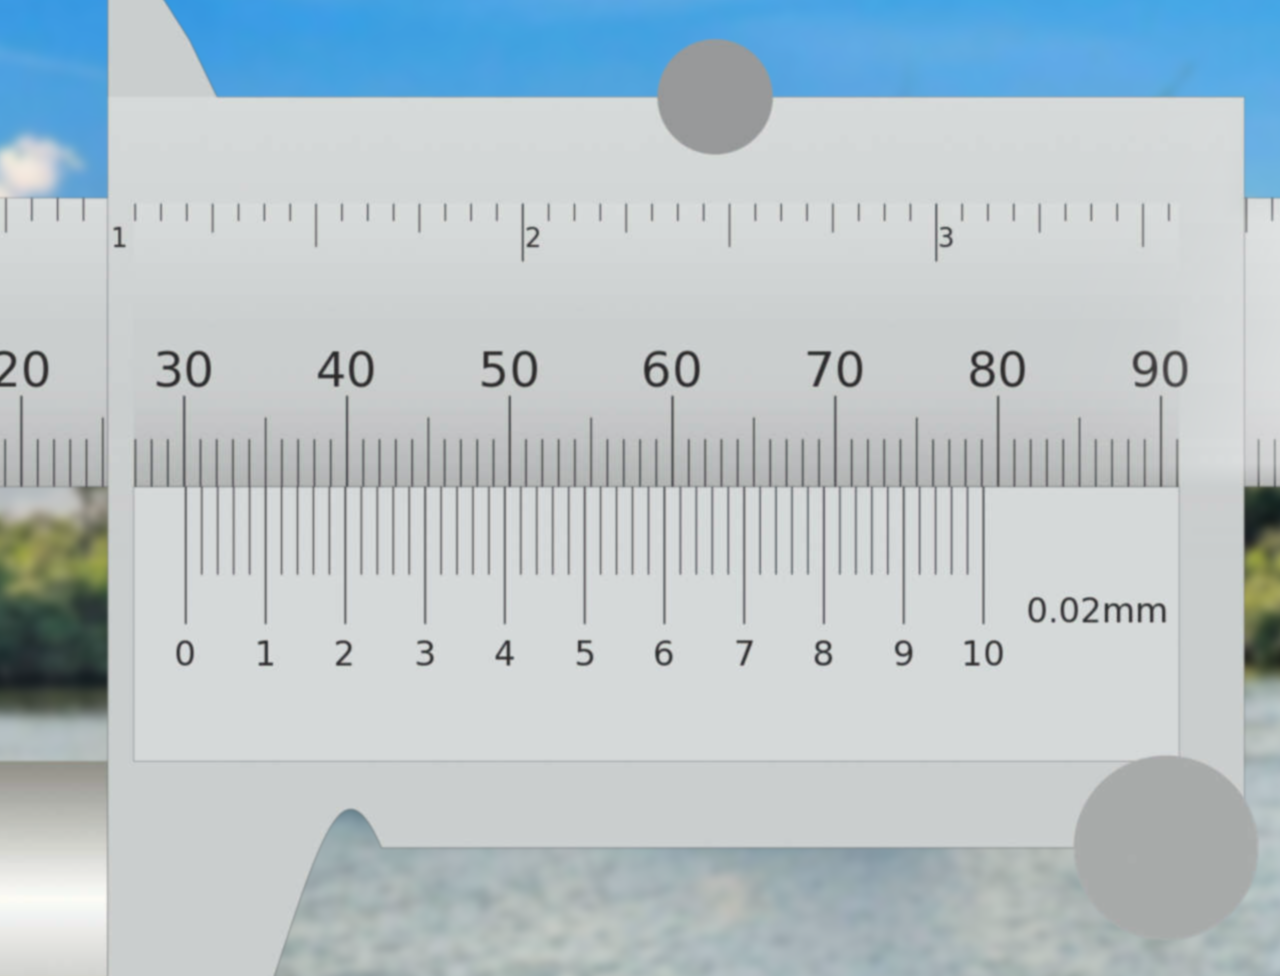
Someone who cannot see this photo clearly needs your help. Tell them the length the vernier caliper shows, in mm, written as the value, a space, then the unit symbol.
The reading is 30.1 mm
